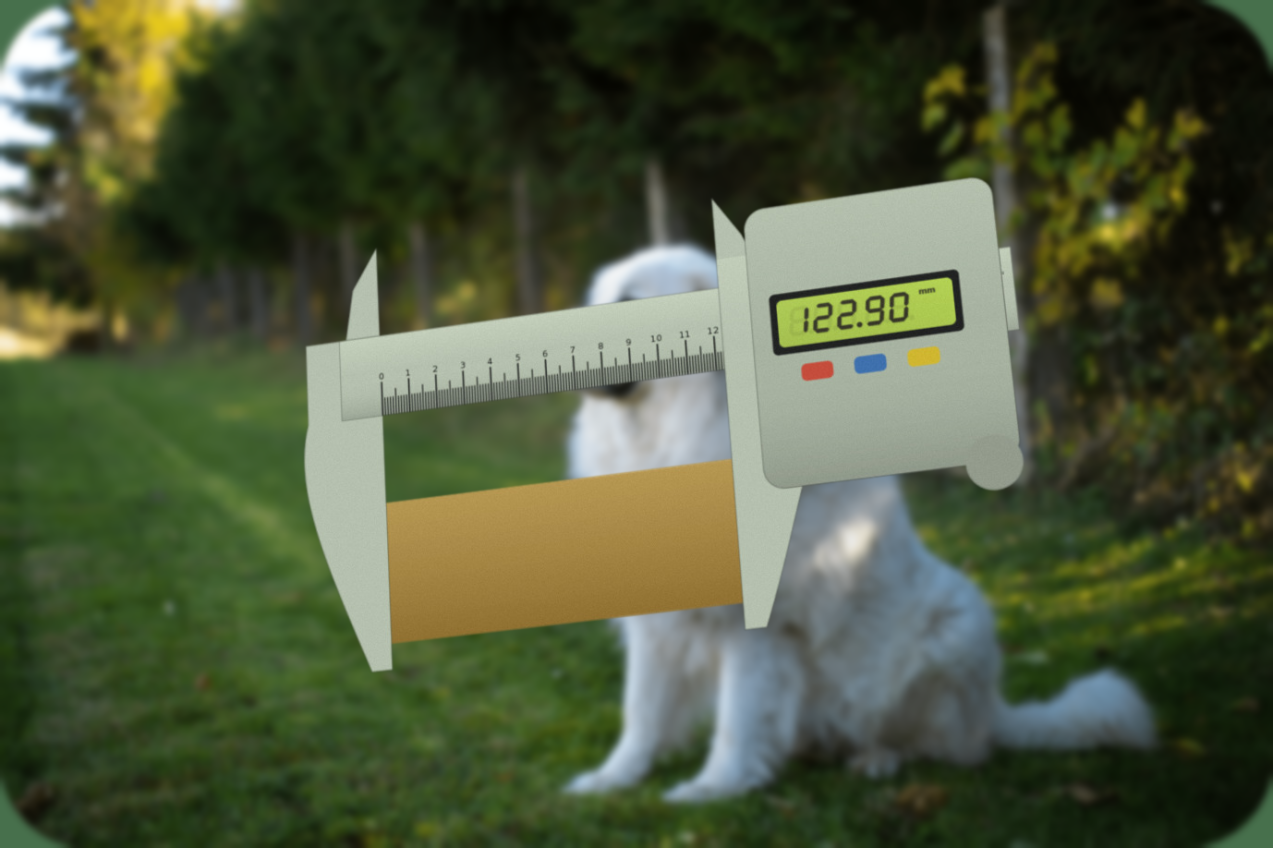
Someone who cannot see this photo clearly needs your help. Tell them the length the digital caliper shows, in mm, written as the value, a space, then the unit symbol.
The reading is 122.90 mm
